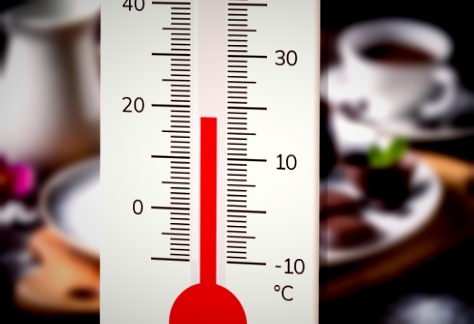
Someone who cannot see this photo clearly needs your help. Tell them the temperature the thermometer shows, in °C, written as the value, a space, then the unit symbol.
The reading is 18 °C
